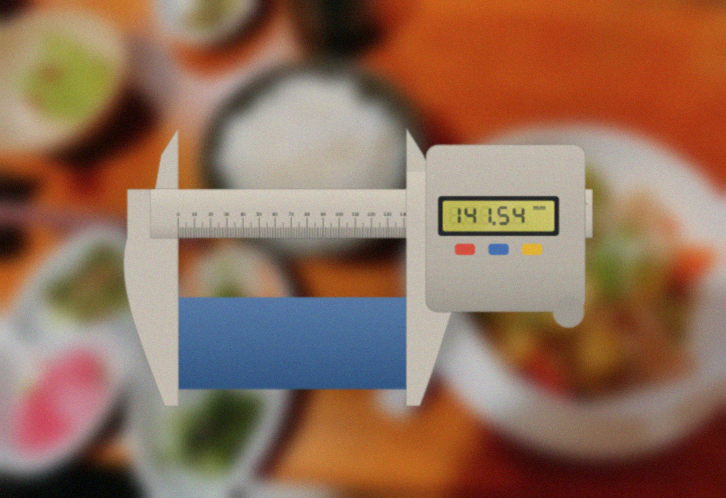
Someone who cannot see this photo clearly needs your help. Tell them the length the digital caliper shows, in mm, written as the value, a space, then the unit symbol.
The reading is 141.54 mm
